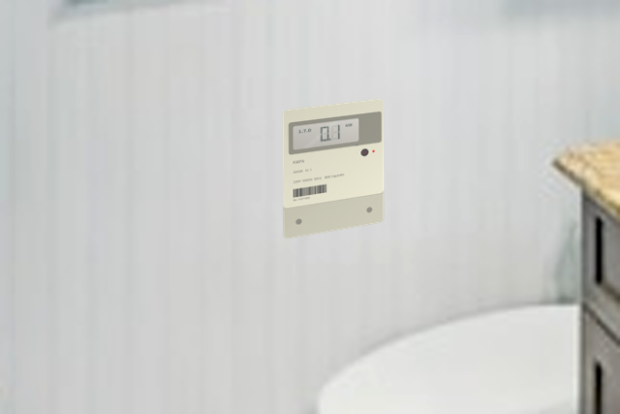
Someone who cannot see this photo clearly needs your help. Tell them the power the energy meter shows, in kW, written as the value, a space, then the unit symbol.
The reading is 0.1 kW
